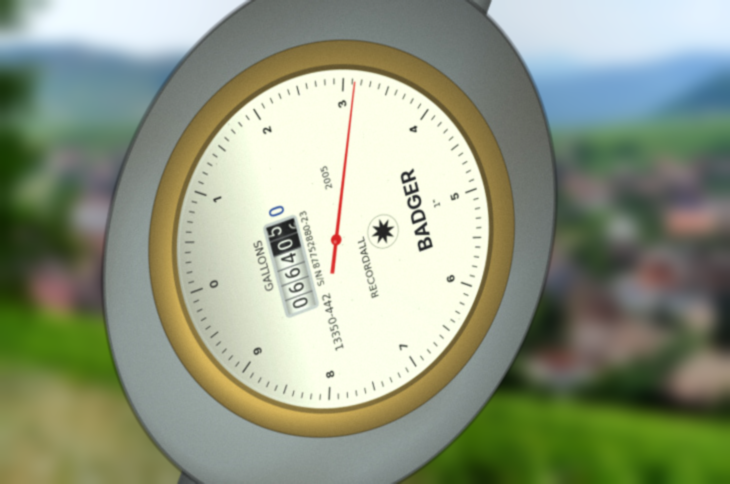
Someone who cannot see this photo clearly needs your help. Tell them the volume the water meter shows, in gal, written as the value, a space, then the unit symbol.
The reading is 664053.1 gal
